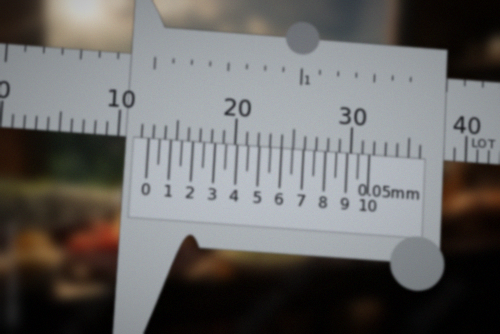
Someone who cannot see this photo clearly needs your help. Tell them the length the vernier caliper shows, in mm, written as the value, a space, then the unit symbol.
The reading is 12.6 mm
